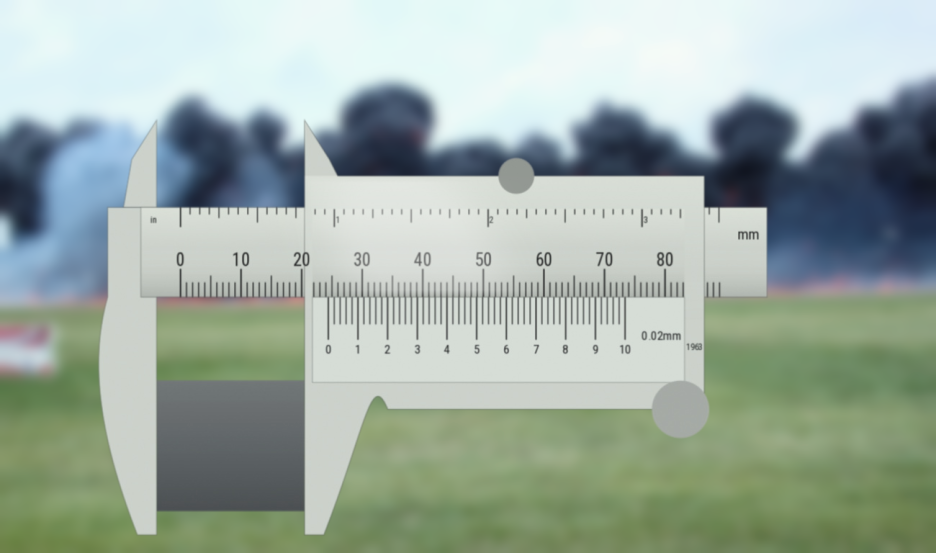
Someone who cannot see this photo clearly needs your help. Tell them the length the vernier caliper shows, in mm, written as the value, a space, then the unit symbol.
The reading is 24.4 mm
